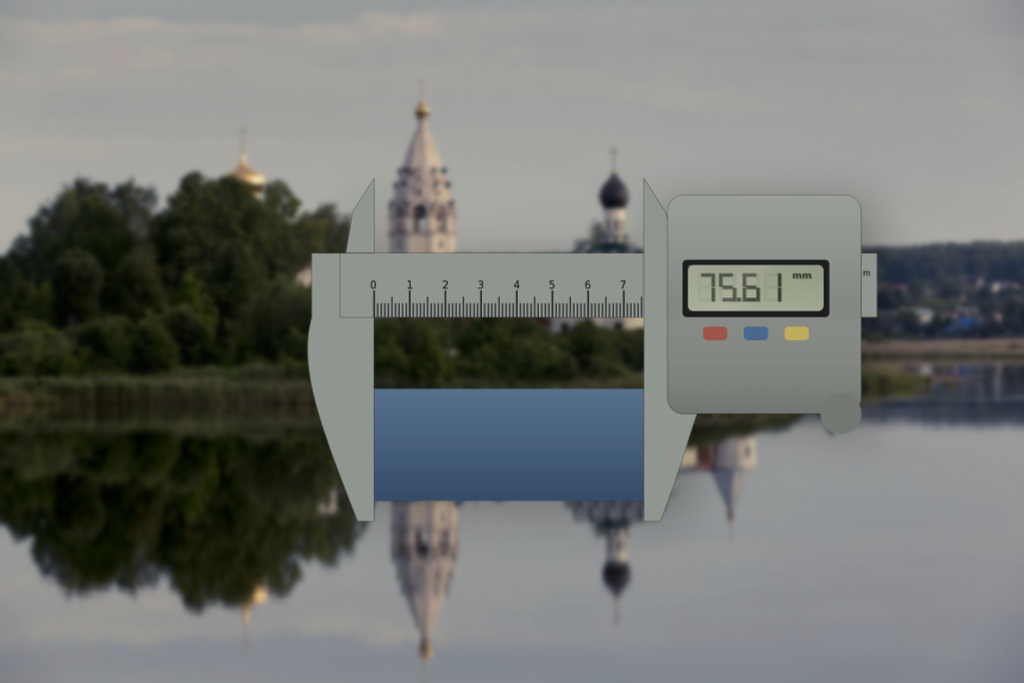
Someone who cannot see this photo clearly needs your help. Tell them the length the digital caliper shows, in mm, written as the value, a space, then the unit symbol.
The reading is 75.61 mm
